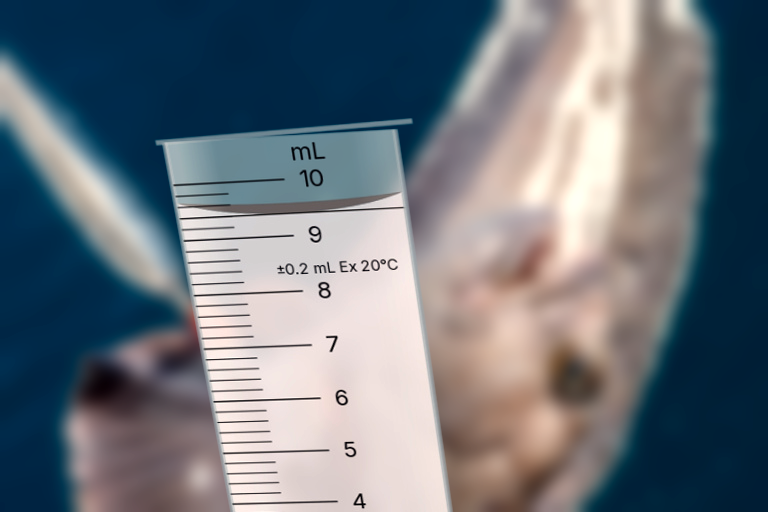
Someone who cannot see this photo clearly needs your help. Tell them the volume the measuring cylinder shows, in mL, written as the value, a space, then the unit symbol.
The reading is 9.4 mL
